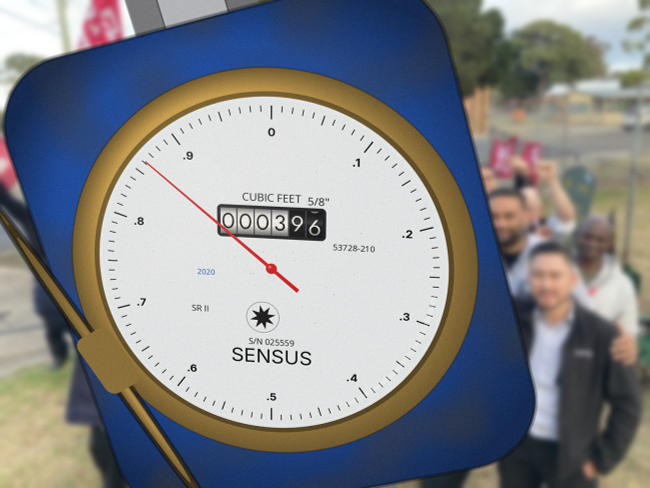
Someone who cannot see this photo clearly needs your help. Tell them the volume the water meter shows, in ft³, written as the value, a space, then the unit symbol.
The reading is 395.86 ft³
